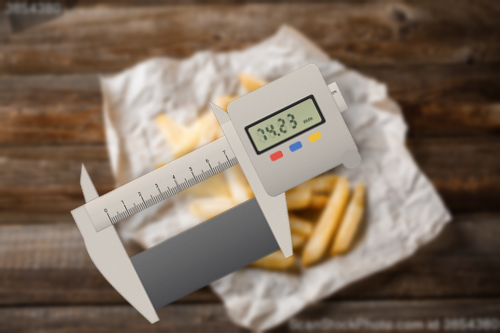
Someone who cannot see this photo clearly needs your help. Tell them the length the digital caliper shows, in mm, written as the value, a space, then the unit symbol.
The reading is 74.23 mm
